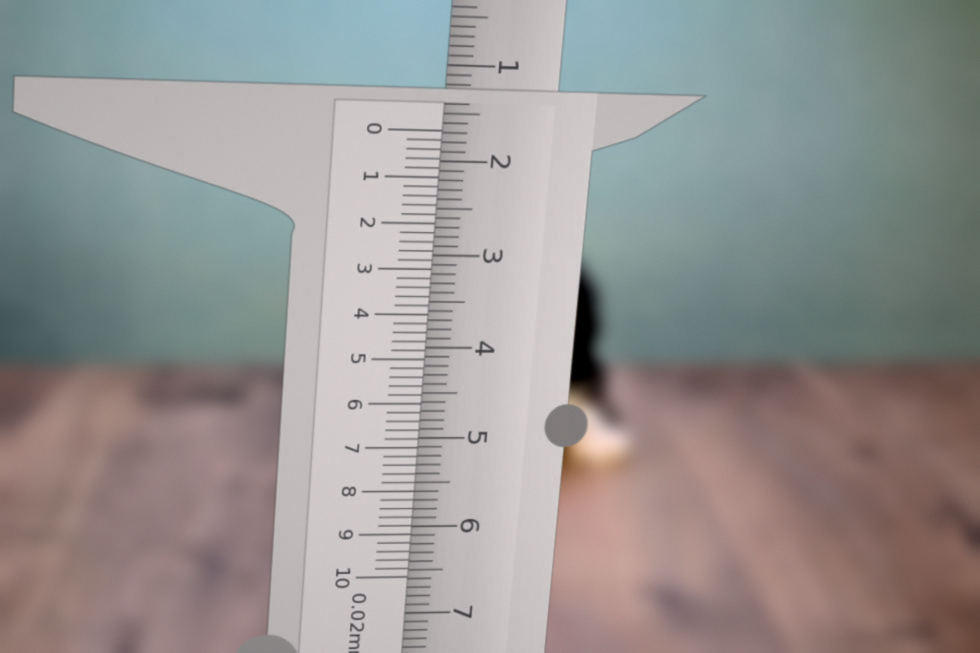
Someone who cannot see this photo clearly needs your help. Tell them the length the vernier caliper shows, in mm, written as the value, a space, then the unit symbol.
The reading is 16.8 mm
